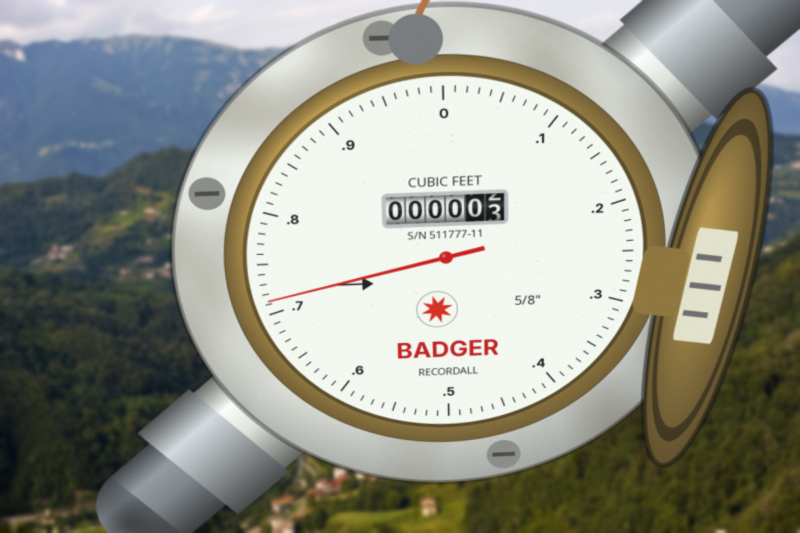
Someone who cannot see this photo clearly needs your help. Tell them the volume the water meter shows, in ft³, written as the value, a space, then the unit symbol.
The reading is 2.71 ft³
